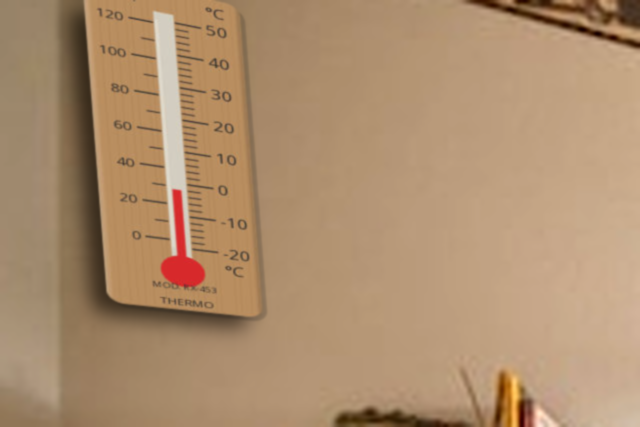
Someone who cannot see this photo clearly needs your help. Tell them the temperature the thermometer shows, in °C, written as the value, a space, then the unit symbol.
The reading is -2 °C
